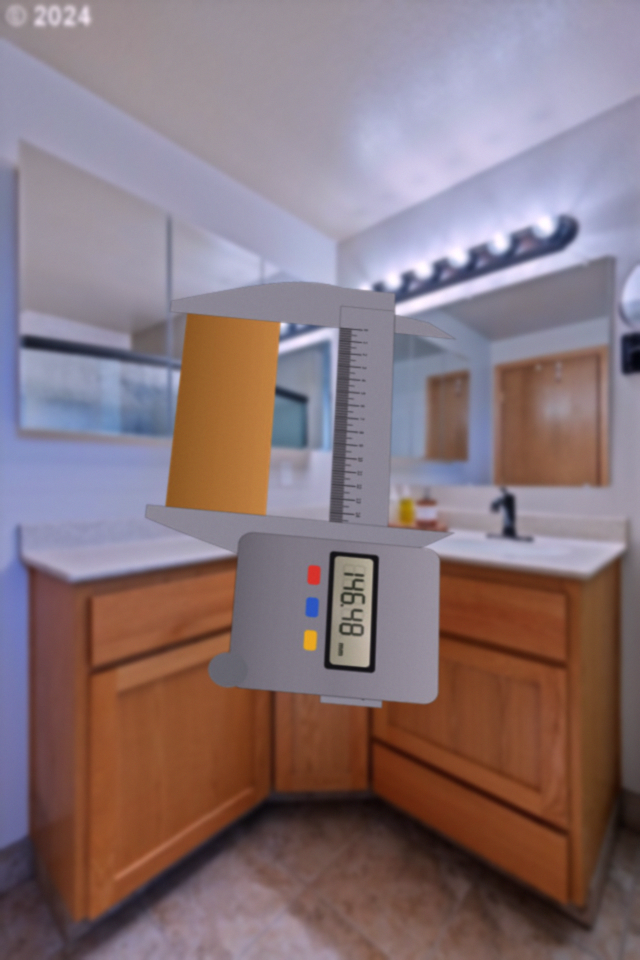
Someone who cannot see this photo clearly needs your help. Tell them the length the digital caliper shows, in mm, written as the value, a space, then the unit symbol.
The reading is 146.48 mm
